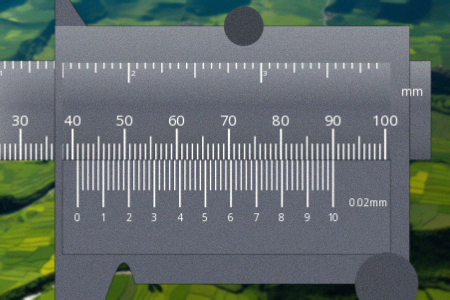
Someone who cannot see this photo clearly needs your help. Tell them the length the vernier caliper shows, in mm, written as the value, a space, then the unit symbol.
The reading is 41.0 mm
